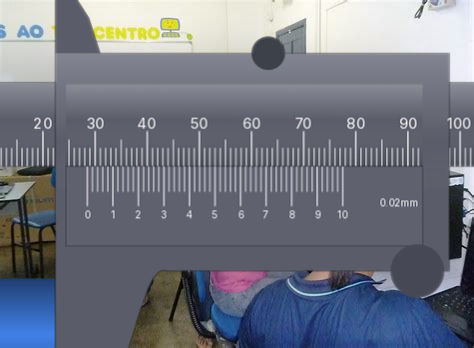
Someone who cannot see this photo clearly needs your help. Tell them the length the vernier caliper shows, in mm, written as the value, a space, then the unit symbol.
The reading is 28.5 mm
